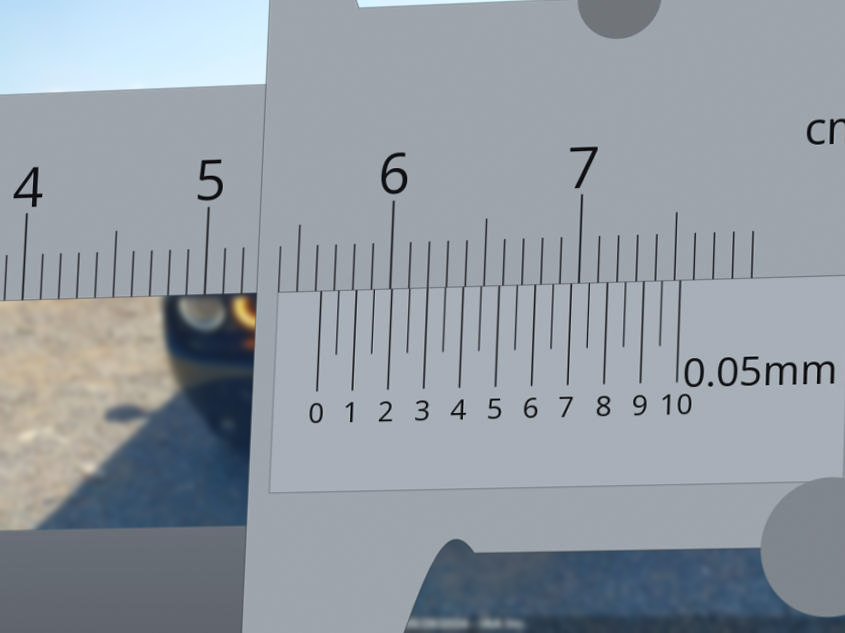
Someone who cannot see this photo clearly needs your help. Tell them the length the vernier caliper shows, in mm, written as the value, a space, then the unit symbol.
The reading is 56.3 mm
